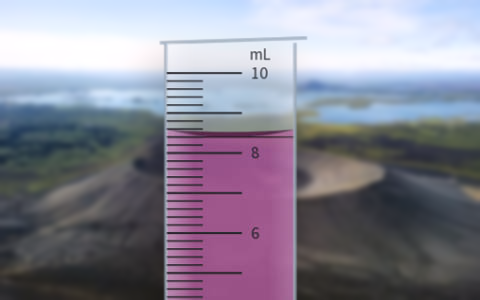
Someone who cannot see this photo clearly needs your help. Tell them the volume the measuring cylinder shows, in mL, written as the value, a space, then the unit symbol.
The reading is 8.4 mL
